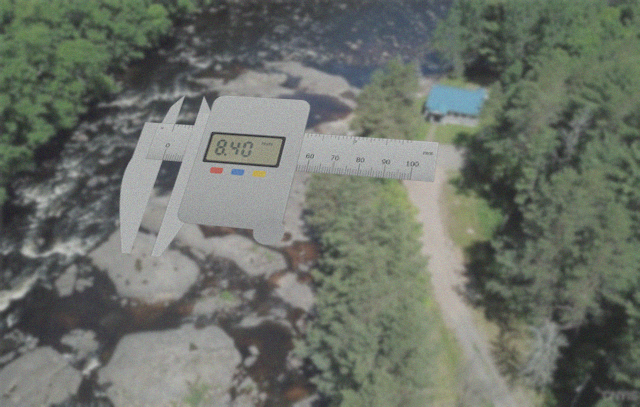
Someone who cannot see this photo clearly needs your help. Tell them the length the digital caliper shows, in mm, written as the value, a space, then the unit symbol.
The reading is 8.40 mm
